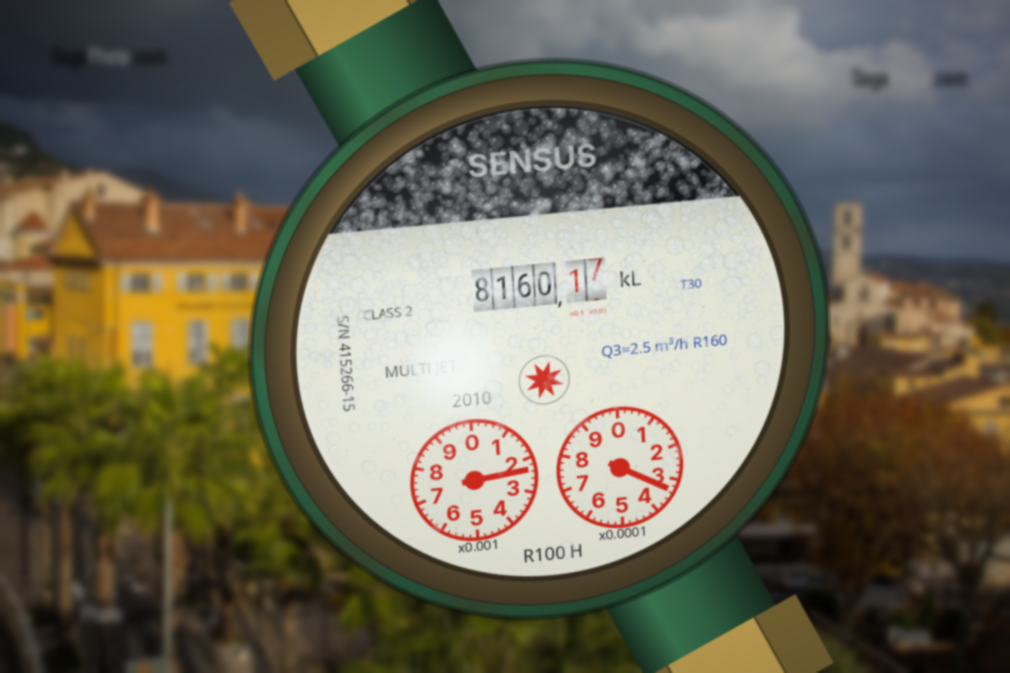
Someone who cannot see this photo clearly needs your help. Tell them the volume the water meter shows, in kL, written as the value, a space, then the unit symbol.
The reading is 8160.1723 kL
